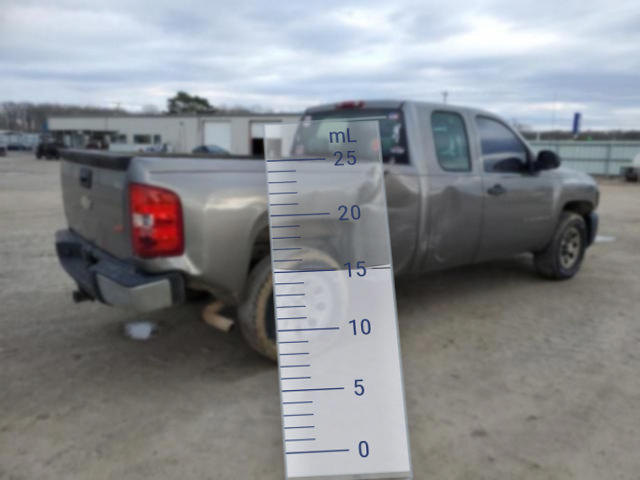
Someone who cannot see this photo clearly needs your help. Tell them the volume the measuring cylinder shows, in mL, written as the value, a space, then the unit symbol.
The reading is 15 mL
